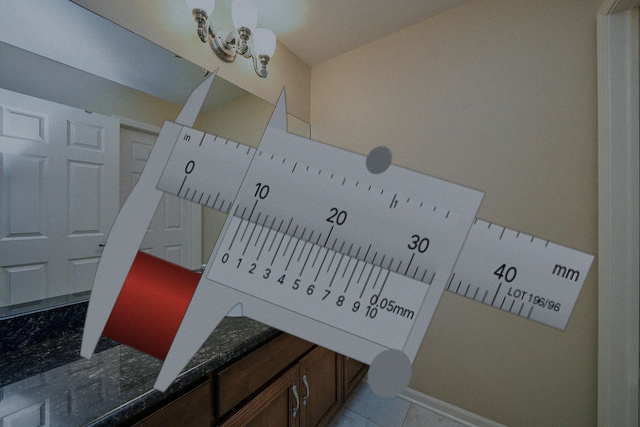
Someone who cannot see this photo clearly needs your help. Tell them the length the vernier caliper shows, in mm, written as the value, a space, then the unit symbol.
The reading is 9.2 mm
